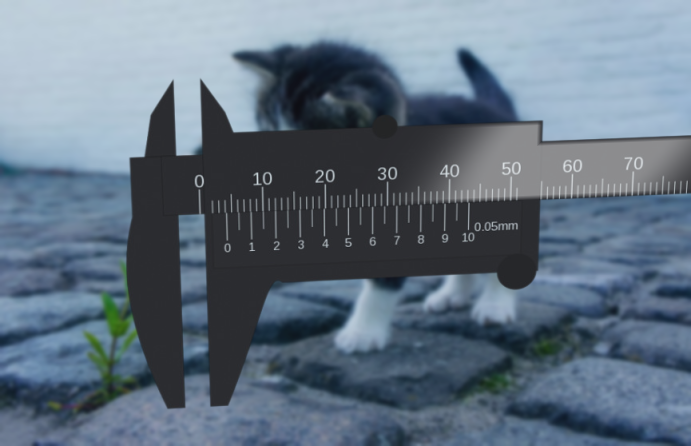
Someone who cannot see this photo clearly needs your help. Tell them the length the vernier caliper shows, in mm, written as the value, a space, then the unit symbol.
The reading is 4.2 mm
